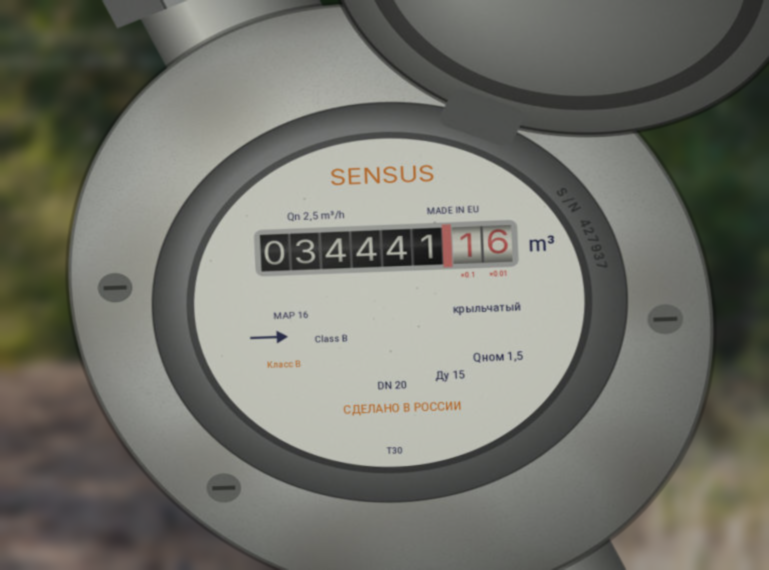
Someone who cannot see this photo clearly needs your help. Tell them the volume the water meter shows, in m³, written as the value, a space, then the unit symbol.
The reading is 34441.16 m³
